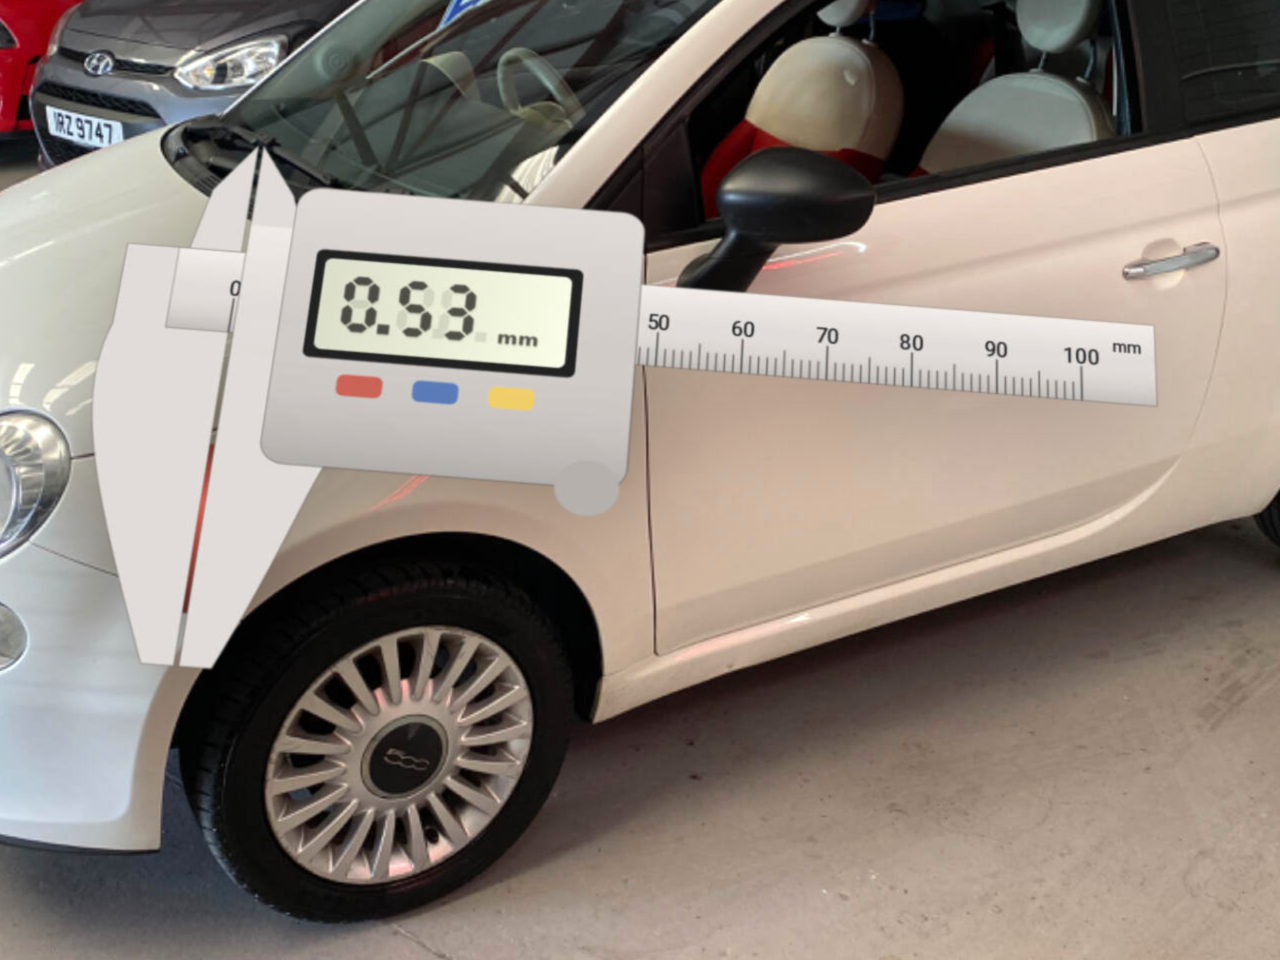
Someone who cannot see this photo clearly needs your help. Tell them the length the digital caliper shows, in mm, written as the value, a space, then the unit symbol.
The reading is 0.53 mm
